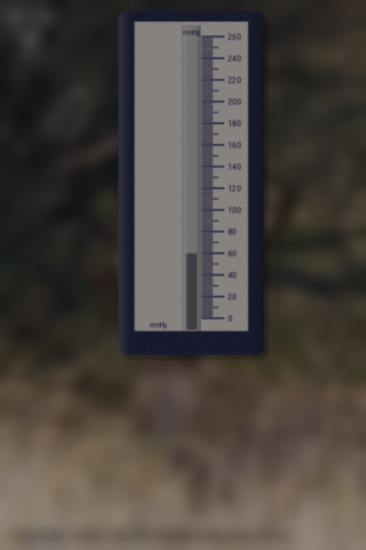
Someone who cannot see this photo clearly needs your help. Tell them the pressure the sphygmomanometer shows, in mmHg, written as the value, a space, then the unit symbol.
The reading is 60 mmHg
